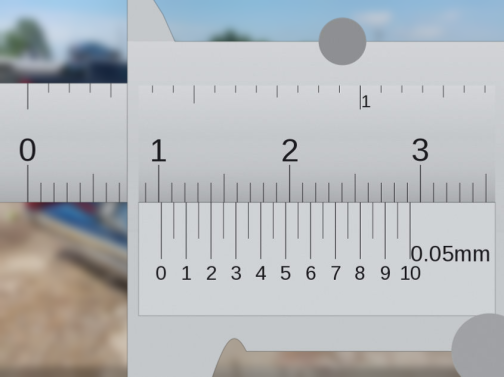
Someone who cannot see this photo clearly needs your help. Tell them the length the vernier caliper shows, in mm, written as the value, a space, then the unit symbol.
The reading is 10.2 mm
